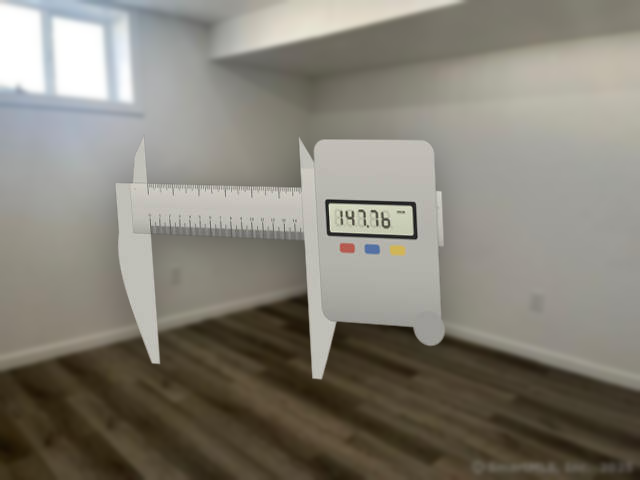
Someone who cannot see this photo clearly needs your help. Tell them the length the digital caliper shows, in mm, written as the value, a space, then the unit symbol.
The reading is 147.76 mm
